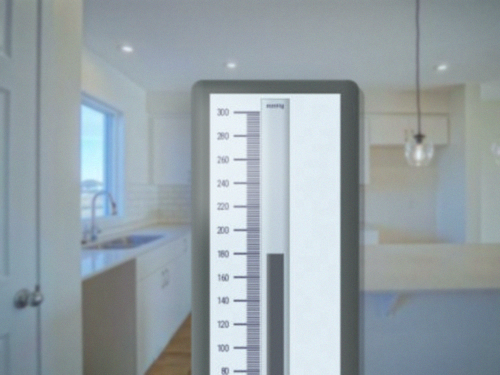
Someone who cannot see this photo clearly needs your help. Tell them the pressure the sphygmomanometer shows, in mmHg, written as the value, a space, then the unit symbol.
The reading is 180 mmHg
